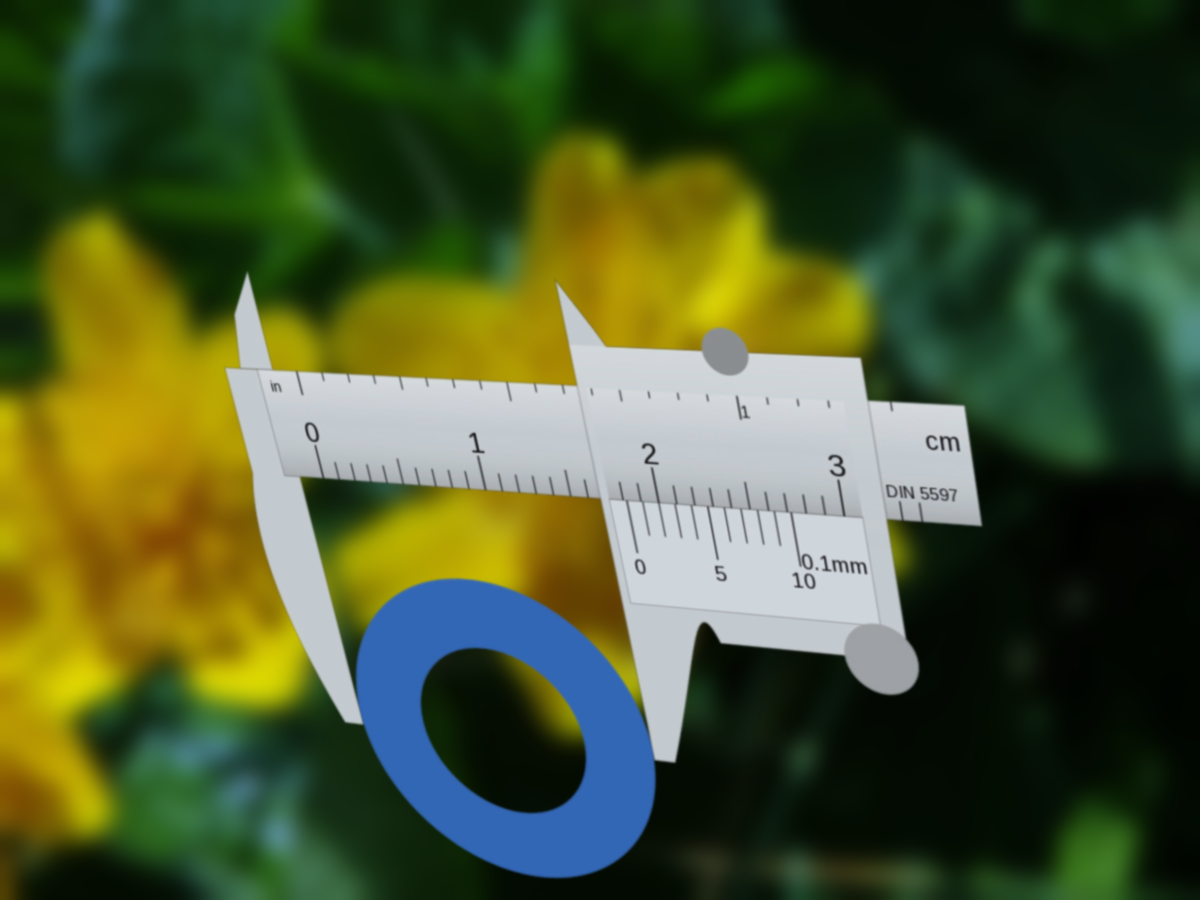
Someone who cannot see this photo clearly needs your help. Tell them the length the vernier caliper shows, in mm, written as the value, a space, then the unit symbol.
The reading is 18.2 mm
